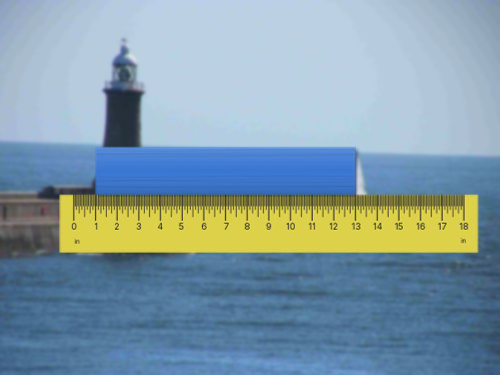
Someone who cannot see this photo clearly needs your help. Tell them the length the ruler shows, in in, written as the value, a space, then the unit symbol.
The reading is 12 in
